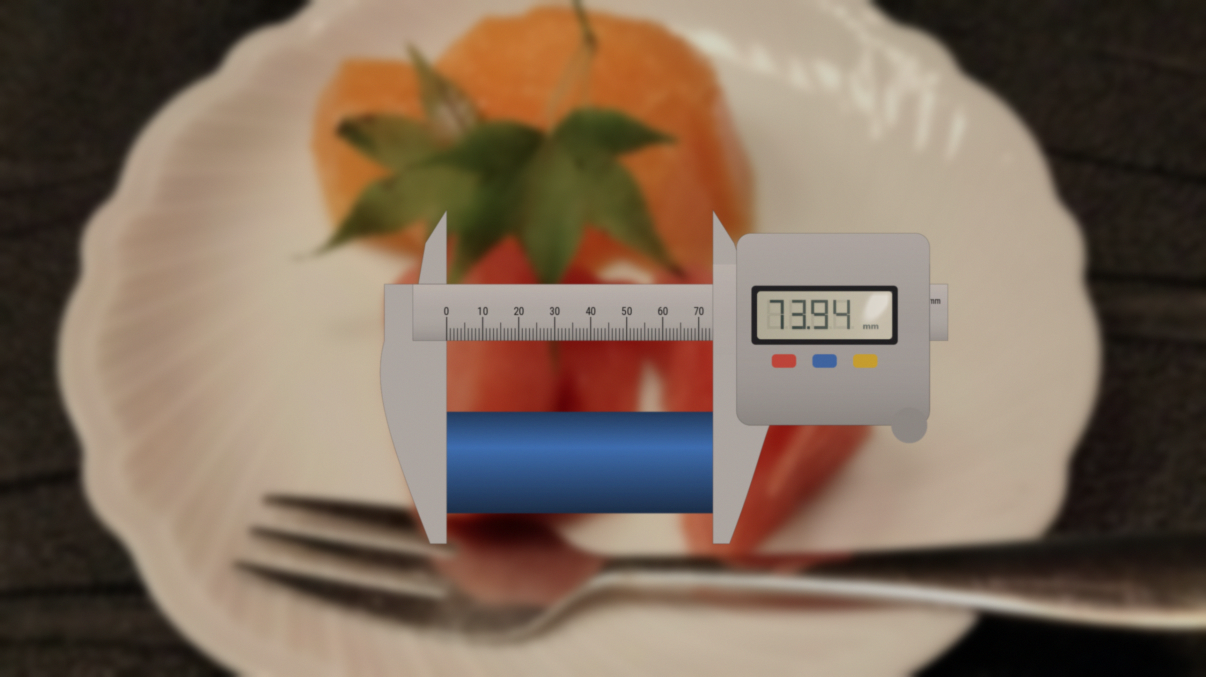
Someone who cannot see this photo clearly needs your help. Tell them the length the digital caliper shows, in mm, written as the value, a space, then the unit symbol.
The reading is 73.94 mm
